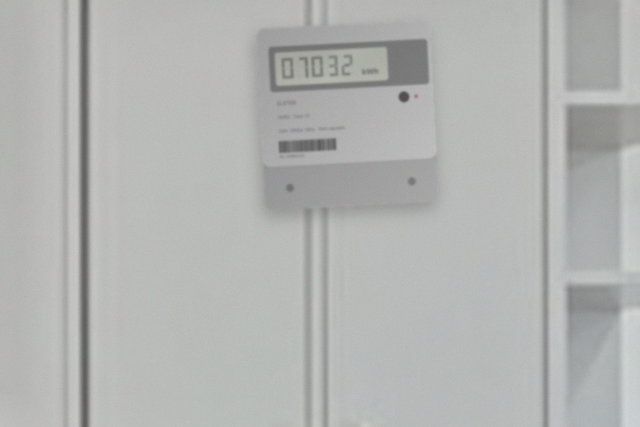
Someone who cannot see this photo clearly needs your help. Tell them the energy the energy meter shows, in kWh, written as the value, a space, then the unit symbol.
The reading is 7032 kWh
